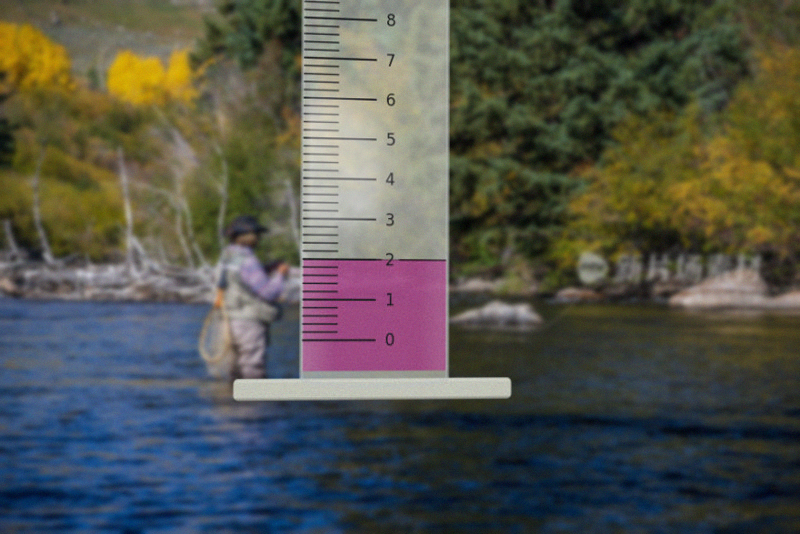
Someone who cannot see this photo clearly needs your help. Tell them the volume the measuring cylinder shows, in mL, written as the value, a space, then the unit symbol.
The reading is 2 mL
